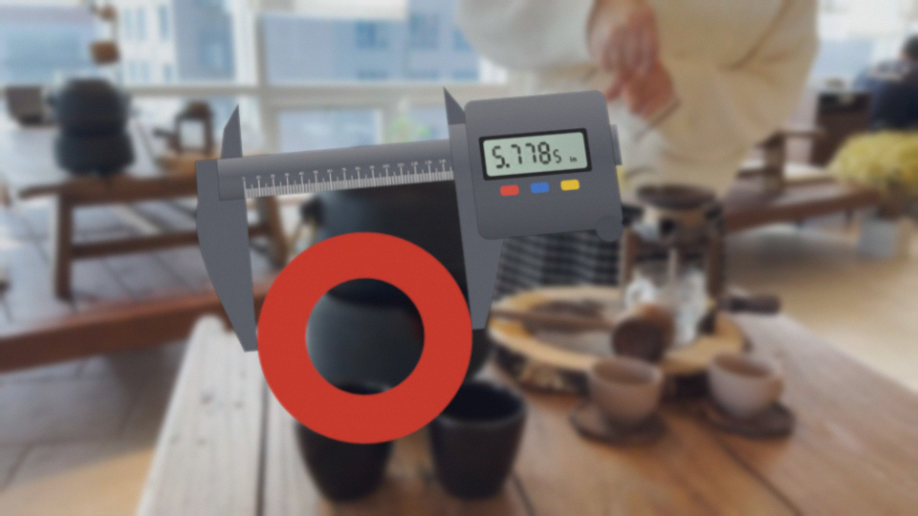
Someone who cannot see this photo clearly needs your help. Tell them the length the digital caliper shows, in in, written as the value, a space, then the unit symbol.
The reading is 5.7785 in
